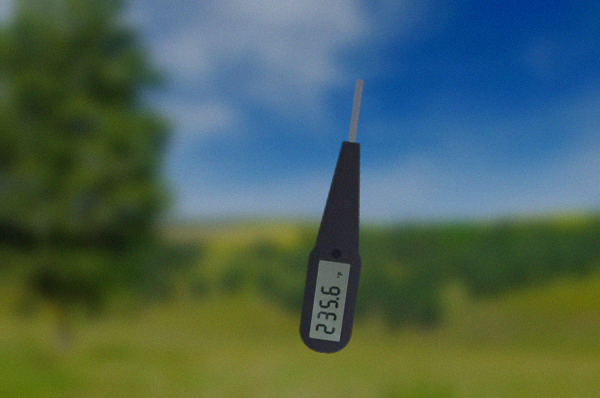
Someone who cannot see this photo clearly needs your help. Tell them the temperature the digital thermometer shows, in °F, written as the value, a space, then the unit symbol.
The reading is 235.6 °F
